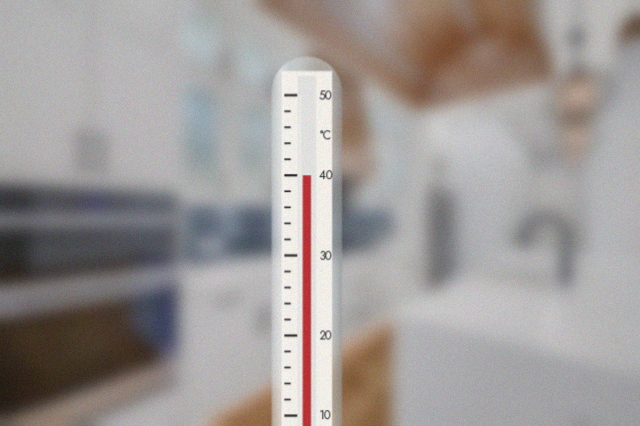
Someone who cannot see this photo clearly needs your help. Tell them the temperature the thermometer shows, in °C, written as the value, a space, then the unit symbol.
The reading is 40 °C
